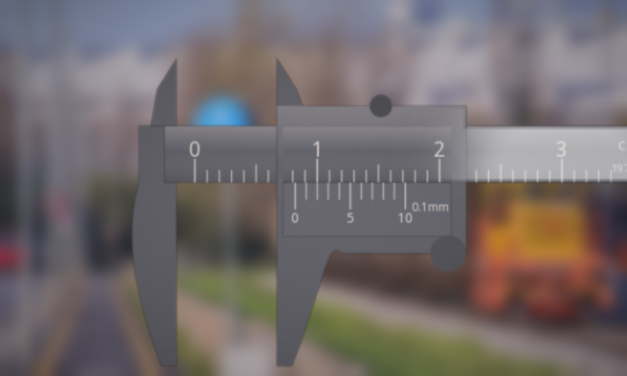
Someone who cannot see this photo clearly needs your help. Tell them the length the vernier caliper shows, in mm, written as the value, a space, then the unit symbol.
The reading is 8.2 mm
